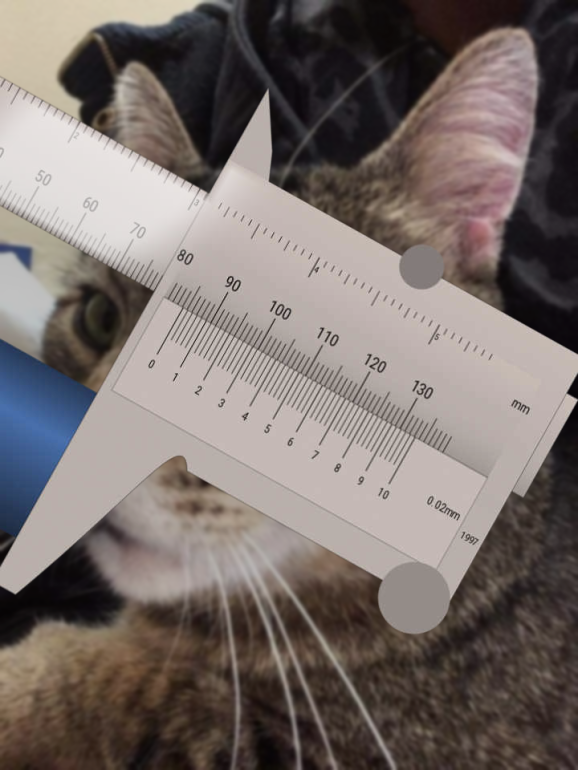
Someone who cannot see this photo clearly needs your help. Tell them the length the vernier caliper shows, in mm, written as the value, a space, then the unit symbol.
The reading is 84.2 mm
